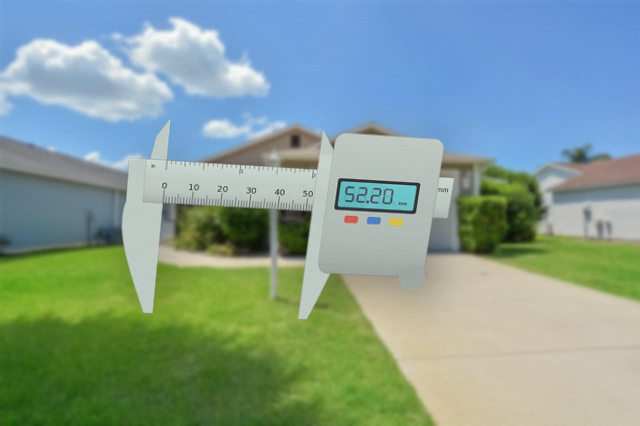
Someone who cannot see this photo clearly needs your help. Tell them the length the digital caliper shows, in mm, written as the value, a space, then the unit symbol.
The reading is 52.20 mm
